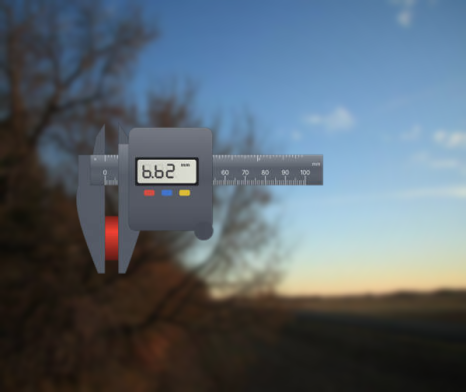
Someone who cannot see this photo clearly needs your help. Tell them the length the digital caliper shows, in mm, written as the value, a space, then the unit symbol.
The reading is 6.62 mm
